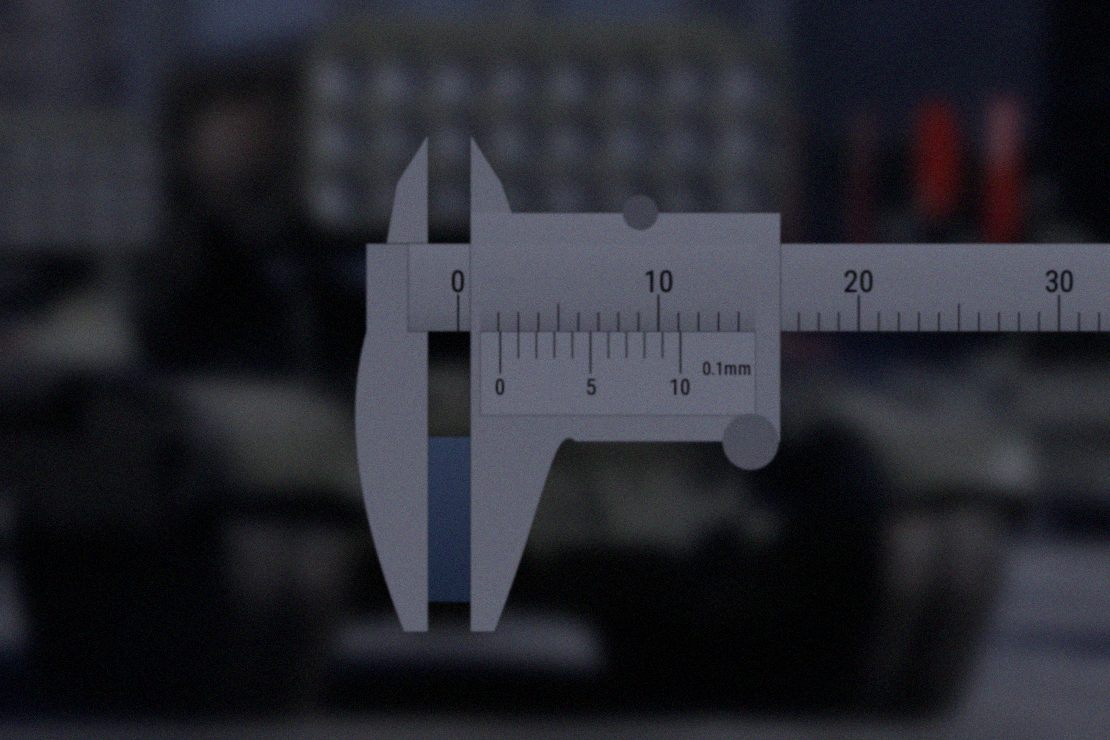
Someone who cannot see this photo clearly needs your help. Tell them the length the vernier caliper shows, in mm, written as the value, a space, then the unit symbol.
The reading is 2.1 mm
